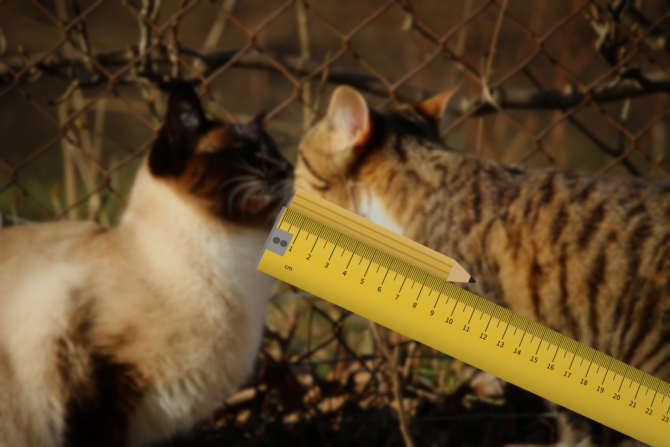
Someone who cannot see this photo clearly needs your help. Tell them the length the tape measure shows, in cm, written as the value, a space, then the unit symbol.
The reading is 10.5 cm
